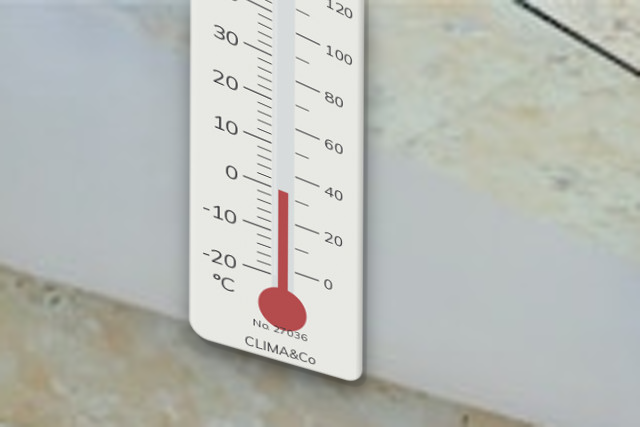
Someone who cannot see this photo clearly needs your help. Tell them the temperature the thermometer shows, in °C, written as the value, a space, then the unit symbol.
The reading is 0 °C
